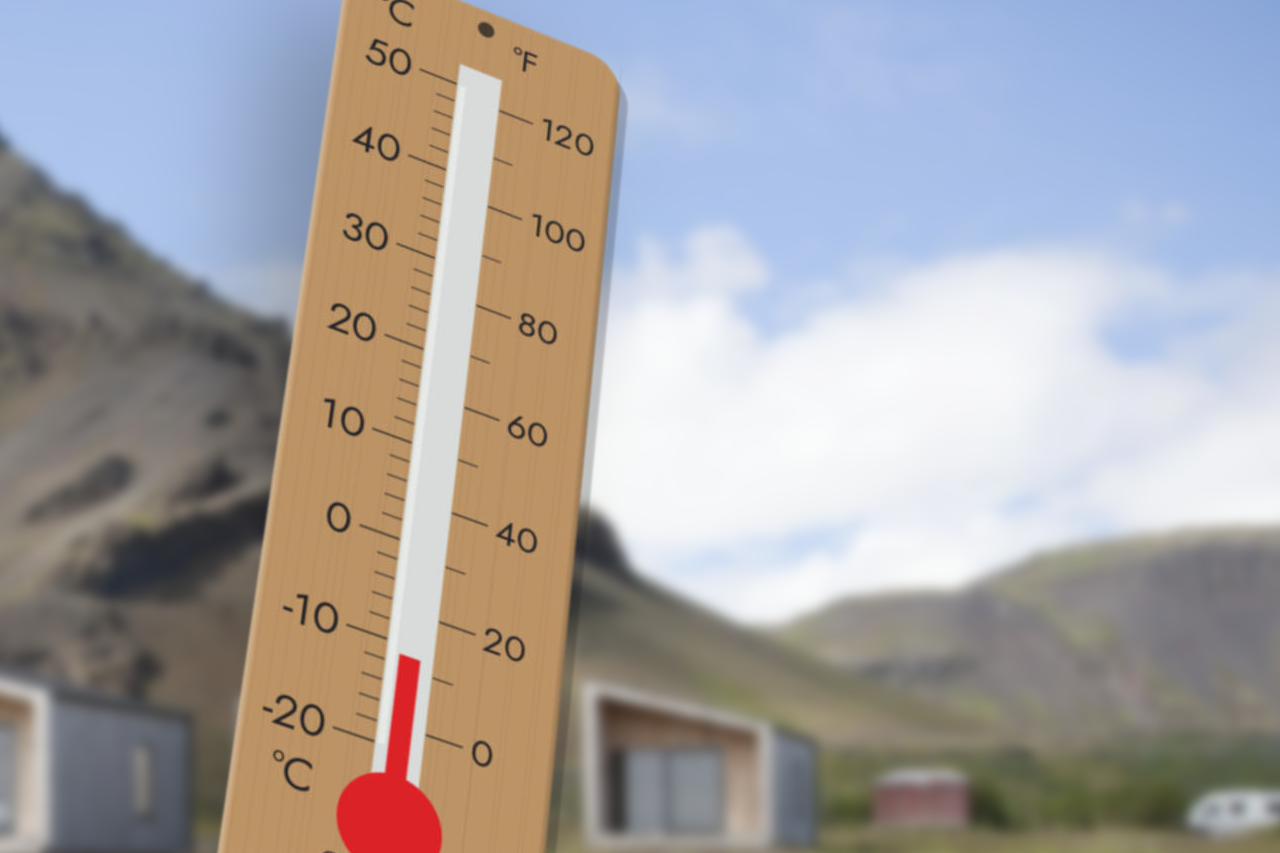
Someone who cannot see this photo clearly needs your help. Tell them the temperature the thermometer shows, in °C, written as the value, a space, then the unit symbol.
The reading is -11 °C
